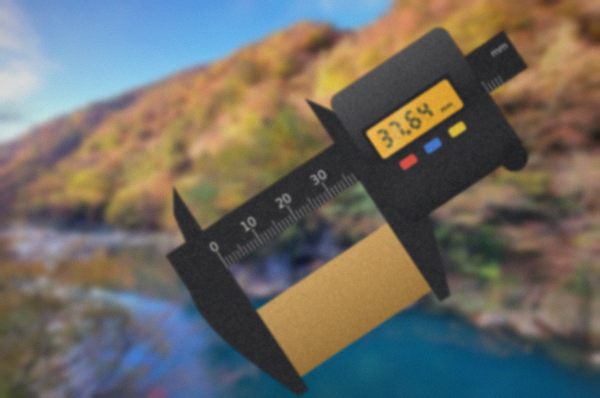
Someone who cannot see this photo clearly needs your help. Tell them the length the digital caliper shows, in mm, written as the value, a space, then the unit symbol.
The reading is 37.64 mm
